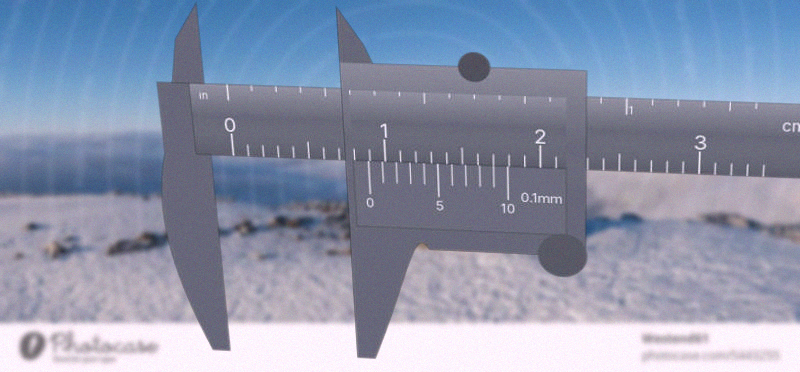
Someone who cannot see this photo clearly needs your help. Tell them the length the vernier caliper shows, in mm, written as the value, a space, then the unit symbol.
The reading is 8.9 mm
